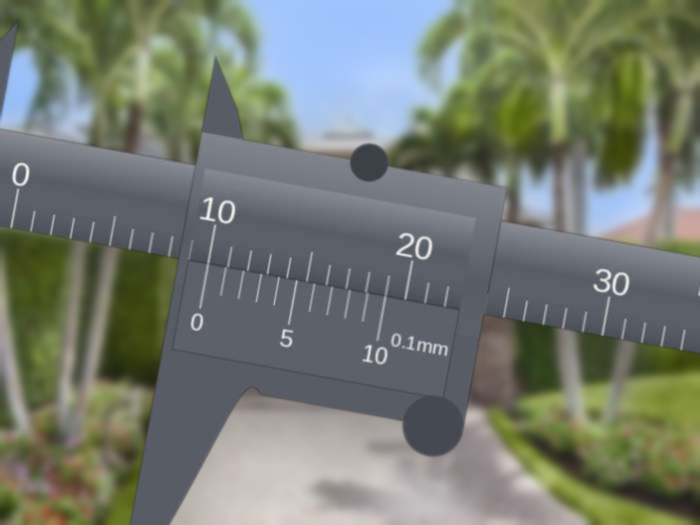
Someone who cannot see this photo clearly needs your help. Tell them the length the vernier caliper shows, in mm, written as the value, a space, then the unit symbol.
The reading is 10.0 mm
